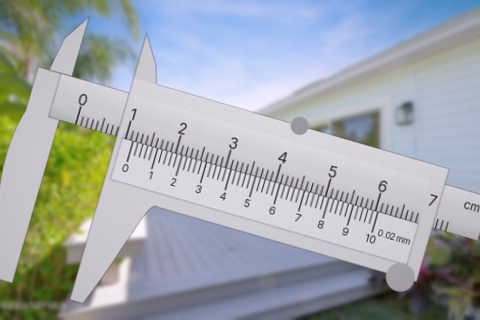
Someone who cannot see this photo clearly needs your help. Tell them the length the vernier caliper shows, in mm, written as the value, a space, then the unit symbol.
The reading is 11.5 mm
